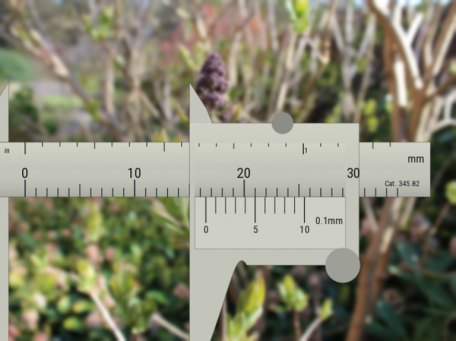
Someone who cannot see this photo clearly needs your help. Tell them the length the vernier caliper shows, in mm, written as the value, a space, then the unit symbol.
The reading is 16.5 mm
